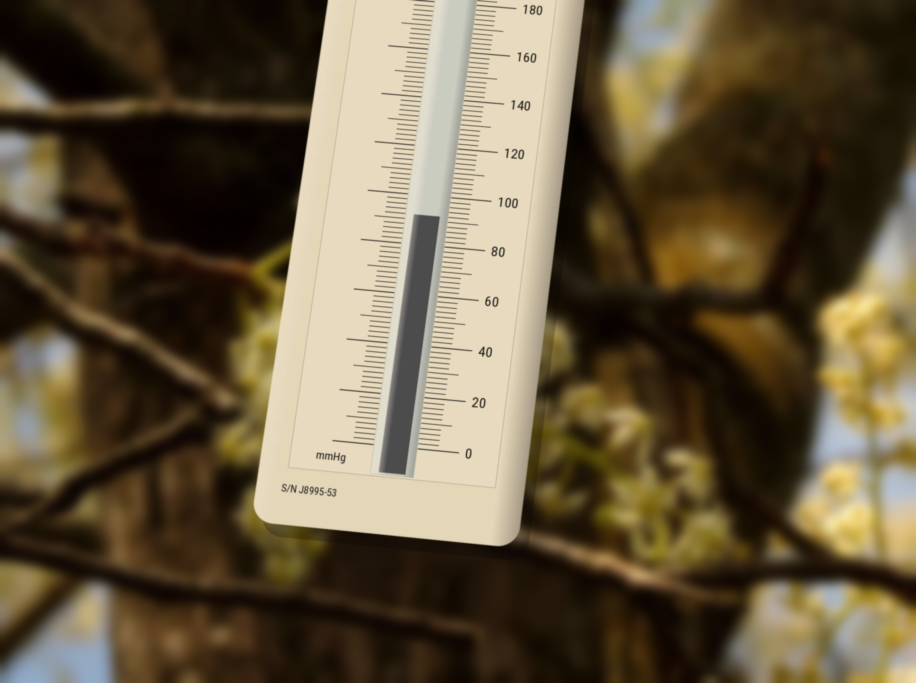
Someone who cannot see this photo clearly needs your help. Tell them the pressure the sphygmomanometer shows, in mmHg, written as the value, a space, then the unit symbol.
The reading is 92 mmHg
